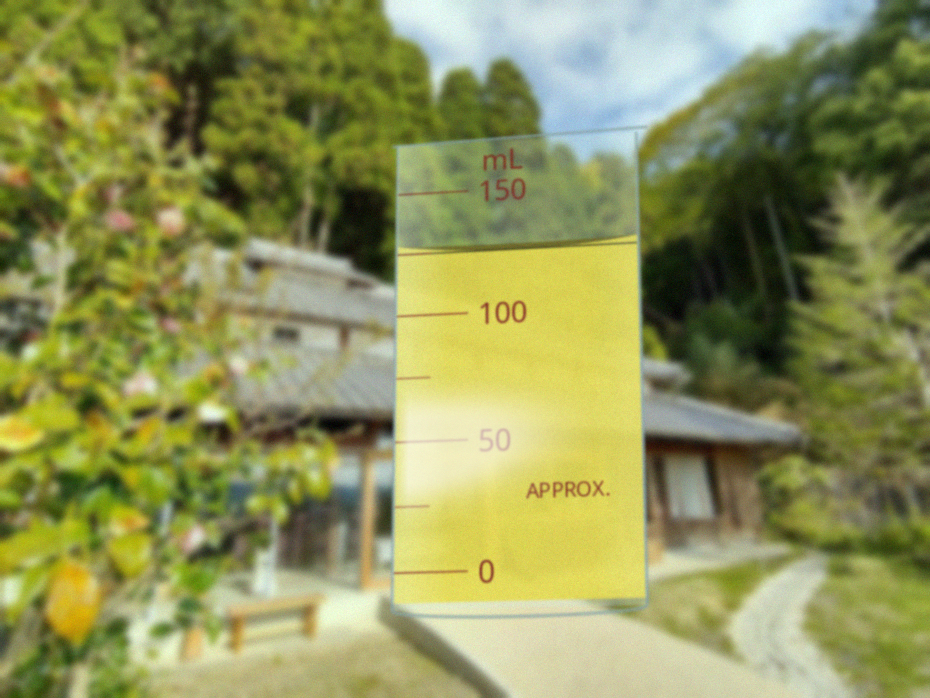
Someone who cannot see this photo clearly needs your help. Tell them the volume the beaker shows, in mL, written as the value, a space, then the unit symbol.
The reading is 125 mL
